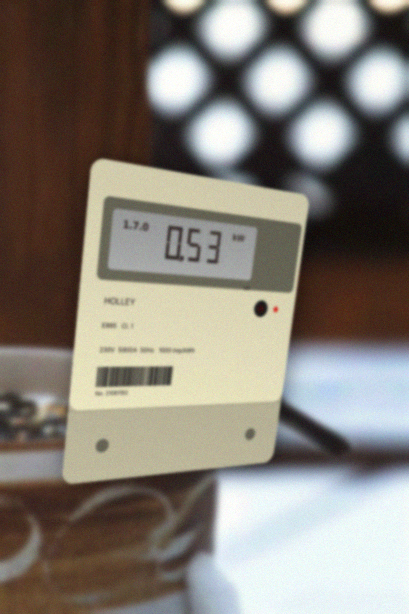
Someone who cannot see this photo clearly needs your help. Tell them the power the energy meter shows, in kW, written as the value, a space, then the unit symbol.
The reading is 0.53 kW
